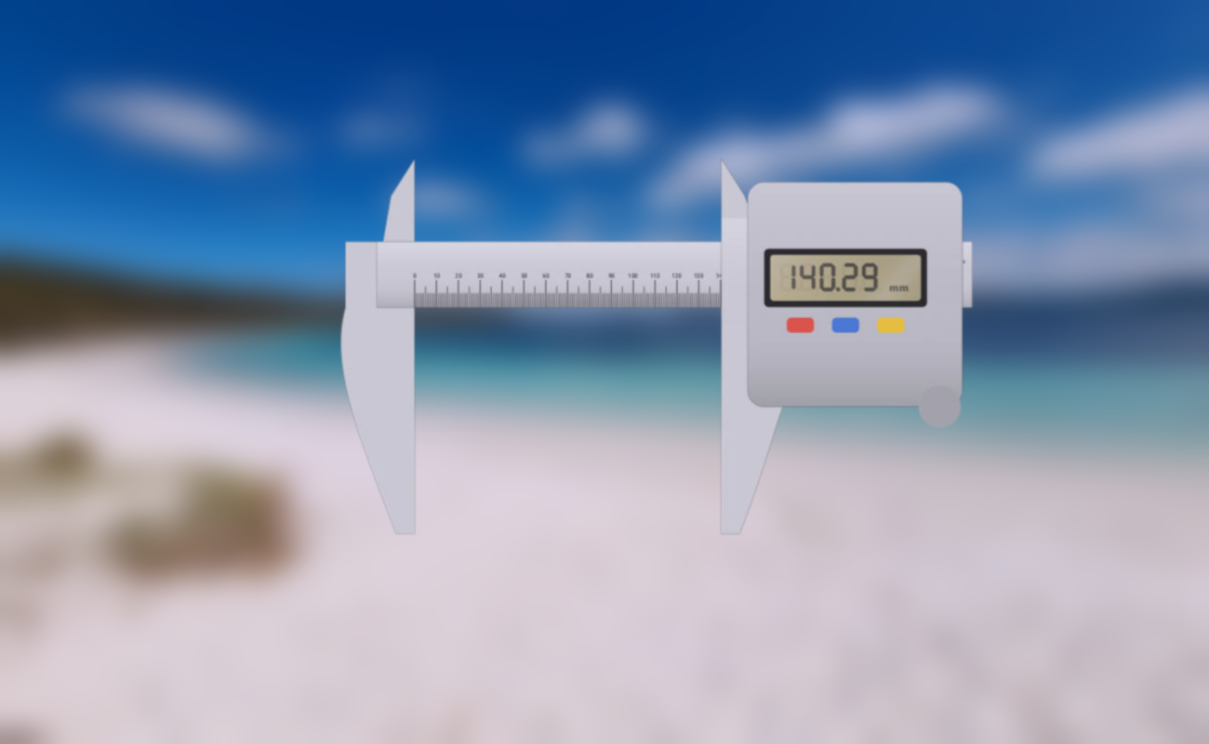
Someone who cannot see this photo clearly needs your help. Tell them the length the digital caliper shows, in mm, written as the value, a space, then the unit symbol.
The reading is 140.29 mm
